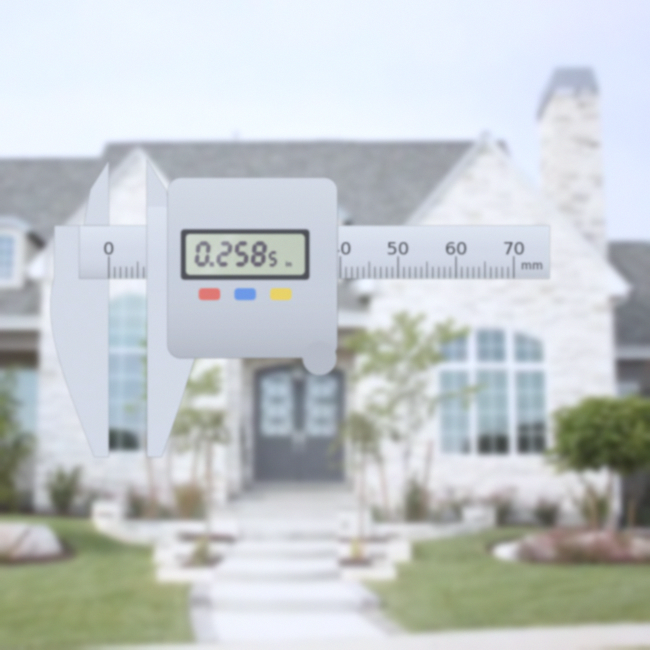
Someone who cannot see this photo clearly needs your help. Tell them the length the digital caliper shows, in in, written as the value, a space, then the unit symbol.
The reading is 0.2585 in
